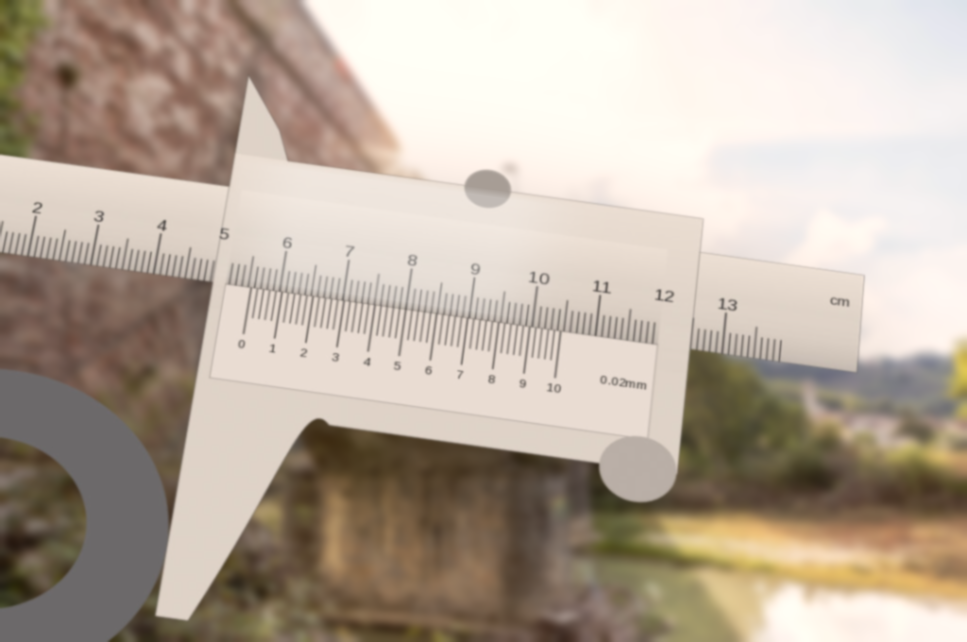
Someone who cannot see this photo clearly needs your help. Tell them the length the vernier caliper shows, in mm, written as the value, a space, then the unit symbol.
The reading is 55.5 mm
